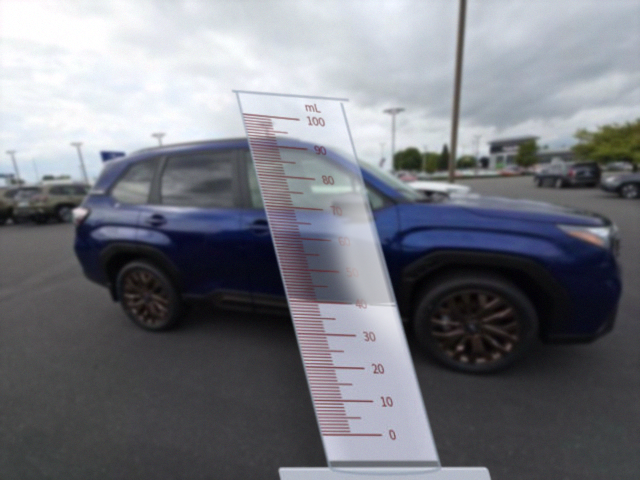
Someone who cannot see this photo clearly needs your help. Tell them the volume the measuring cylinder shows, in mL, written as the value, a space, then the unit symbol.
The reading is 40 mL
